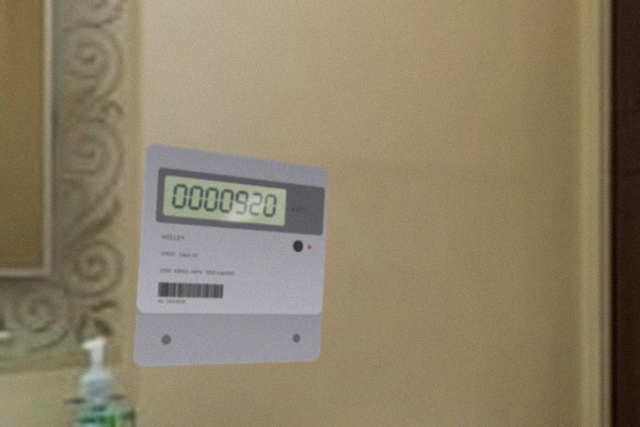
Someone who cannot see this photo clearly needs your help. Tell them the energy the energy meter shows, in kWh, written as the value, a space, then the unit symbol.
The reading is 920 kWh
